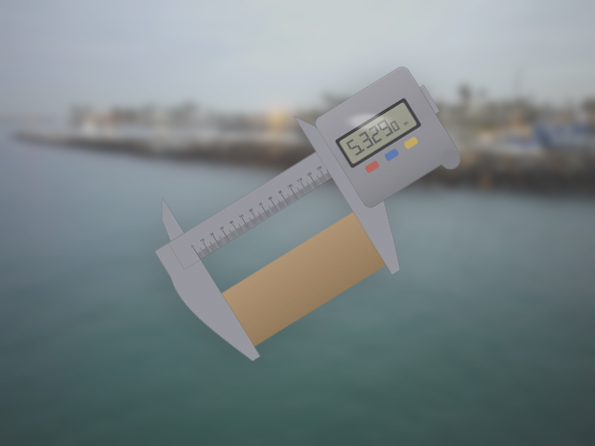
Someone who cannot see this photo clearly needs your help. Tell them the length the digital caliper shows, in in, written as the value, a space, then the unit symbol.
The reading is 5.3290 in
